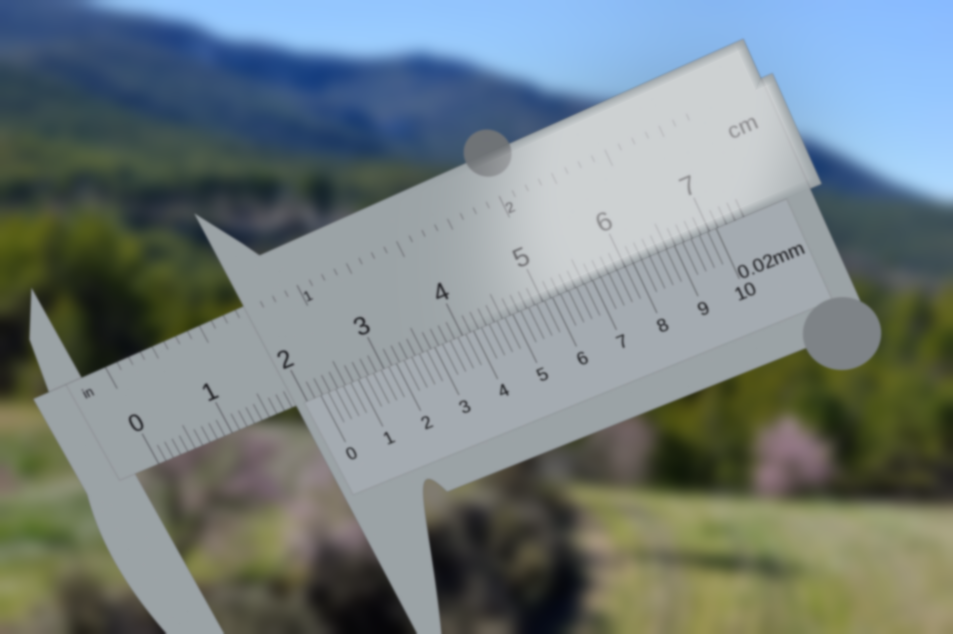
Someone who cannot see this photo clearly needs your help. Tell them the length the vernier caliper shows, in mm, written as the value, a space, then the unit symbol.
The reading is 21.8 mm
